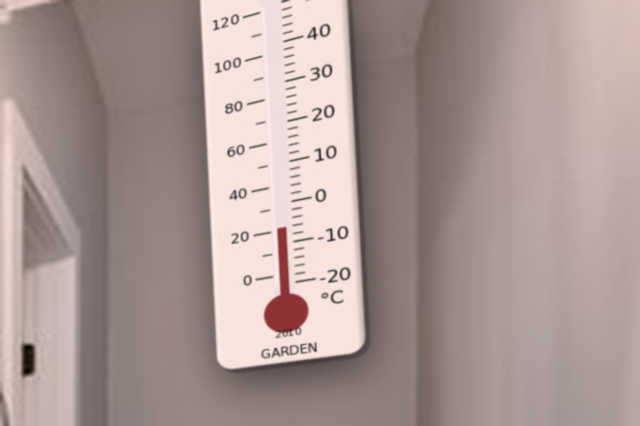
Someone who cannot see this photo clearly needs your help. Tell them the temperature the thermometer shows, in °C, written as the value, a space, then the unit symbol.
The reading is -6 °C
